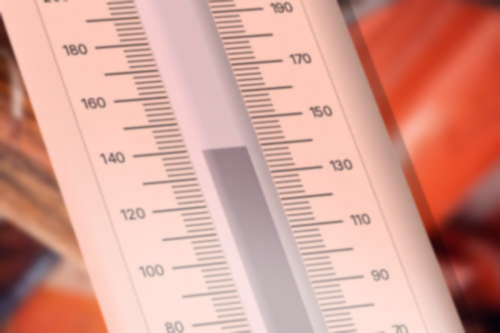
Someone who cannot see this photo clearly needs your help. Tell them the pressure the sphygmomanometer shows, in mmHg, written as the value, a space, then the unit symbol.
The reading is 140 mmHg
